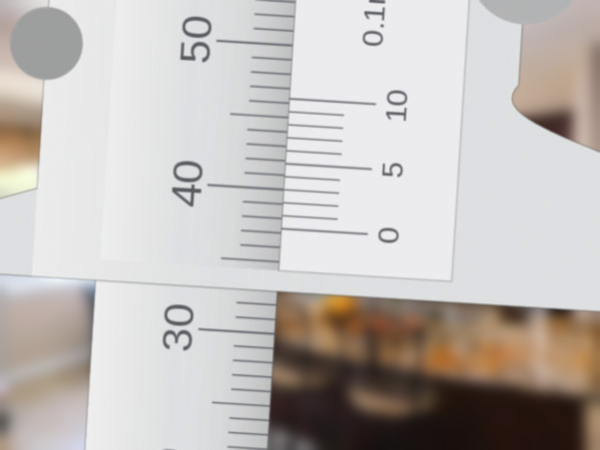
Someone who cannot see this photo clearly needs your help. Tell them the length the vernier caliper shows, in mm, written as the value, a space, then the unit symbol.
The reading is 37.3 mm
